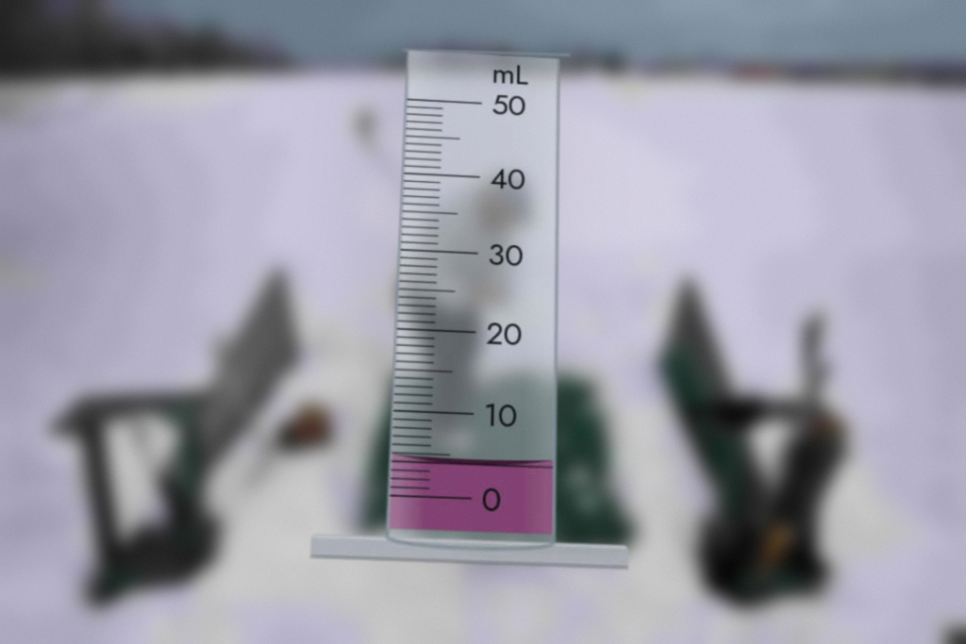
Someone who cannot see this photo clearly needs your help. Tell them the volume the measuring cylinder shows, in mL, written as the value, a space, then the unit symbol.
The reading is 4 mL
